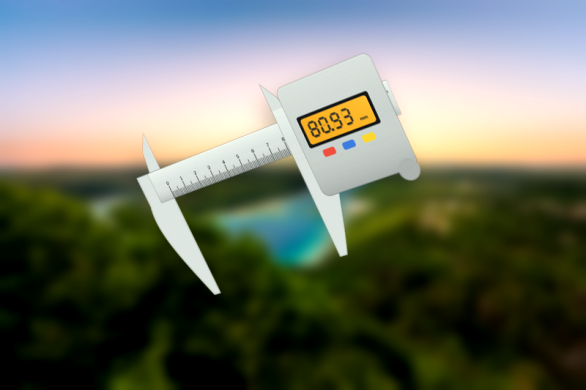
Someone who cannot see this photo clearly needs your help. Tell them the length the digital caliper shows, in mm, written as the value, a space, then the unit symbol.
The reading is 80.93 mm
